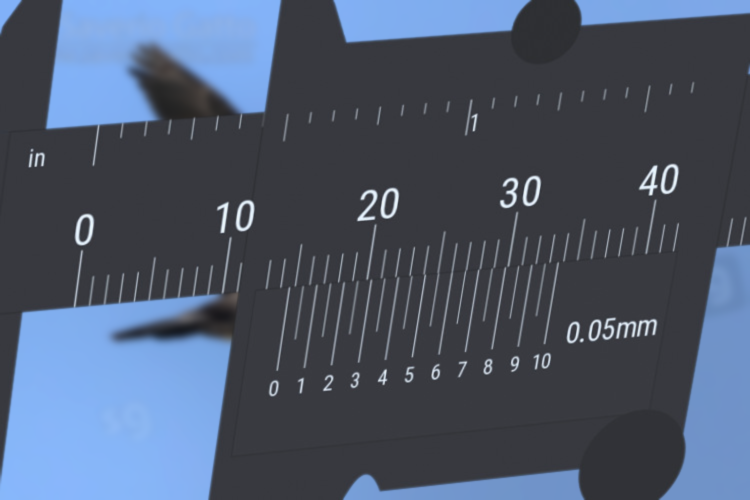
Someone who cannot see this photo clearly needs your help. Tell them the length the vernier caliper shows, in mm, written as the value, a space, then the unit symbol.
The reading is 14.6 mm
